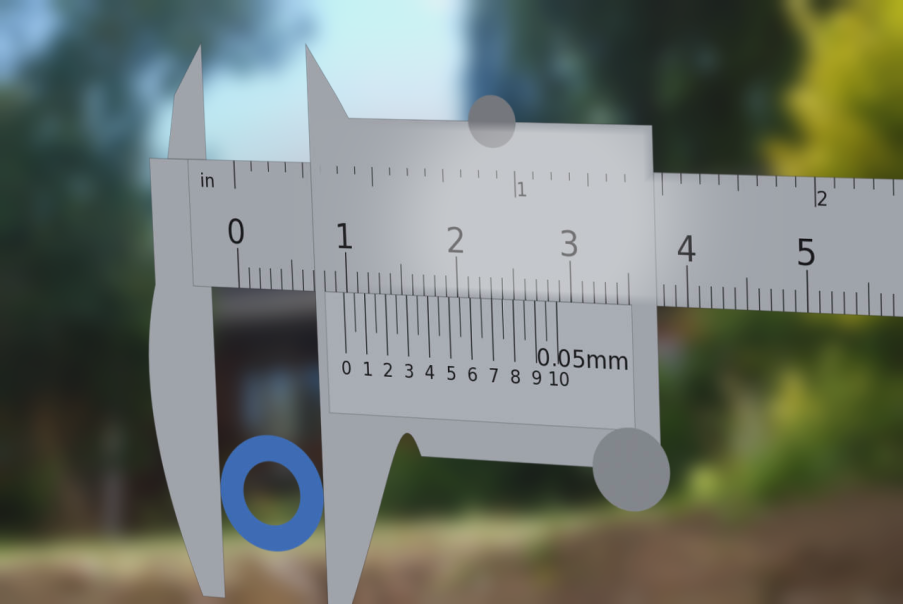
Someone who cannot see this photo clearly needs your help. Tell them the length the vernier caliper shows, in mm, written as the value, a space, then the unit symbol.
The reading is 9.7 mm
